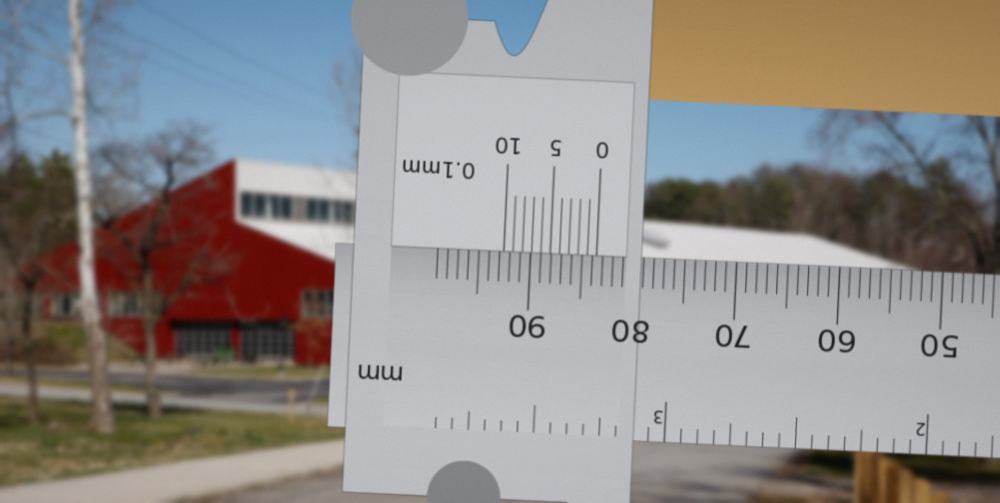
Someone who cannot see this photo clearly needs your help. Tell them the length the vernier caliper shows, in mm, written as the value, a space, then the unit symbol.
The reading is 83.6 mm
